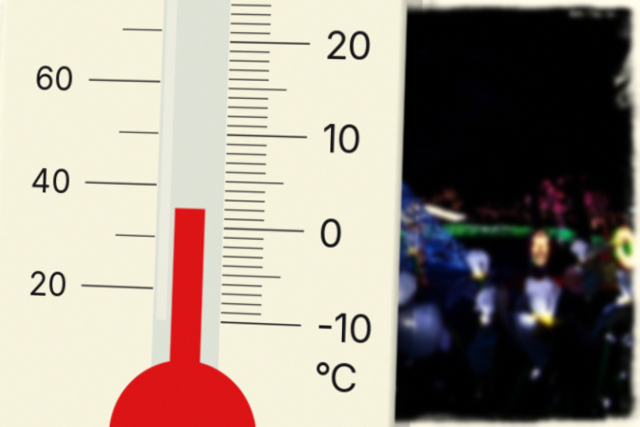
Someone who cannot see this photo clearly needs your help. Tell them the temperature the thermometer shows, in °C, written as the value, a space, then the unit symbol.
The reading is 2 °C
